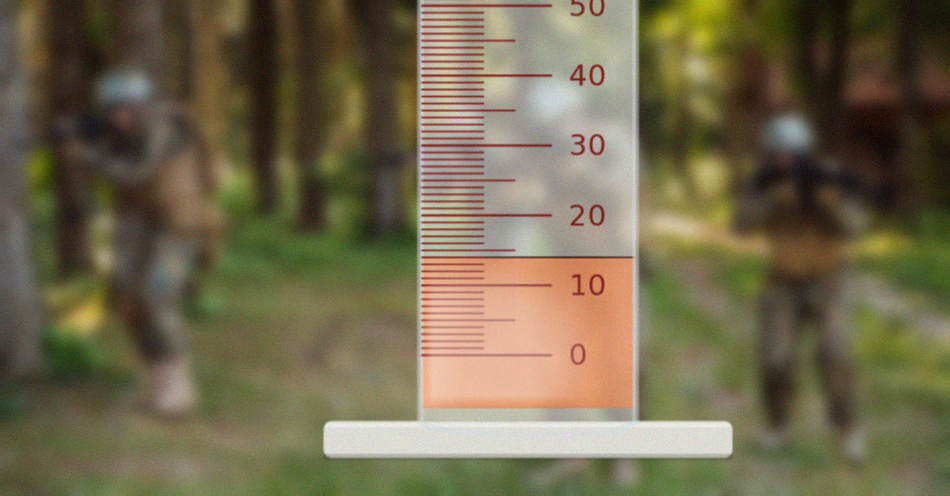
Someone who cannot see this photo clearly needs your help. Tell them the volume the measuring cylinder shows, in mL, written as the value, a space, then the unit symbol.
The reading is 14 mL
